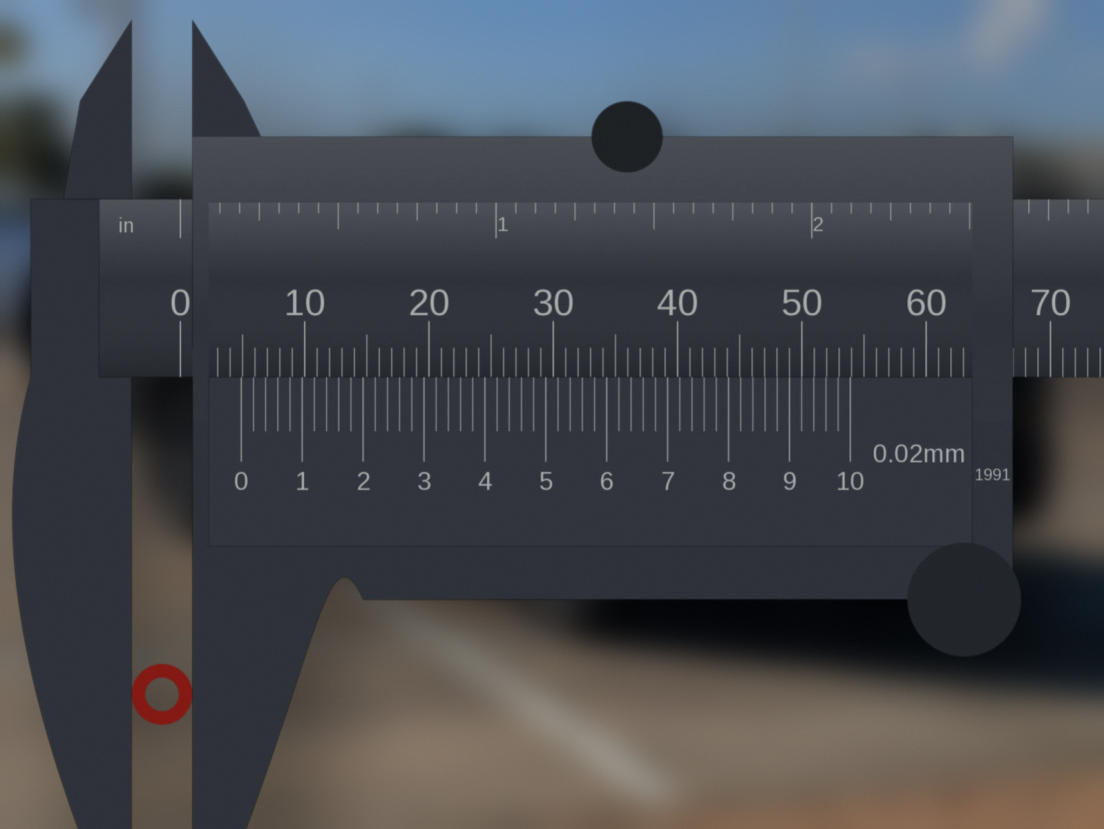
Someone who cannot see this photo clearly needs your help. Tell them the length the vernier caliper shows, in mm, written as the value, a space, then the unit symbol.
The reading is 4.9 mm
